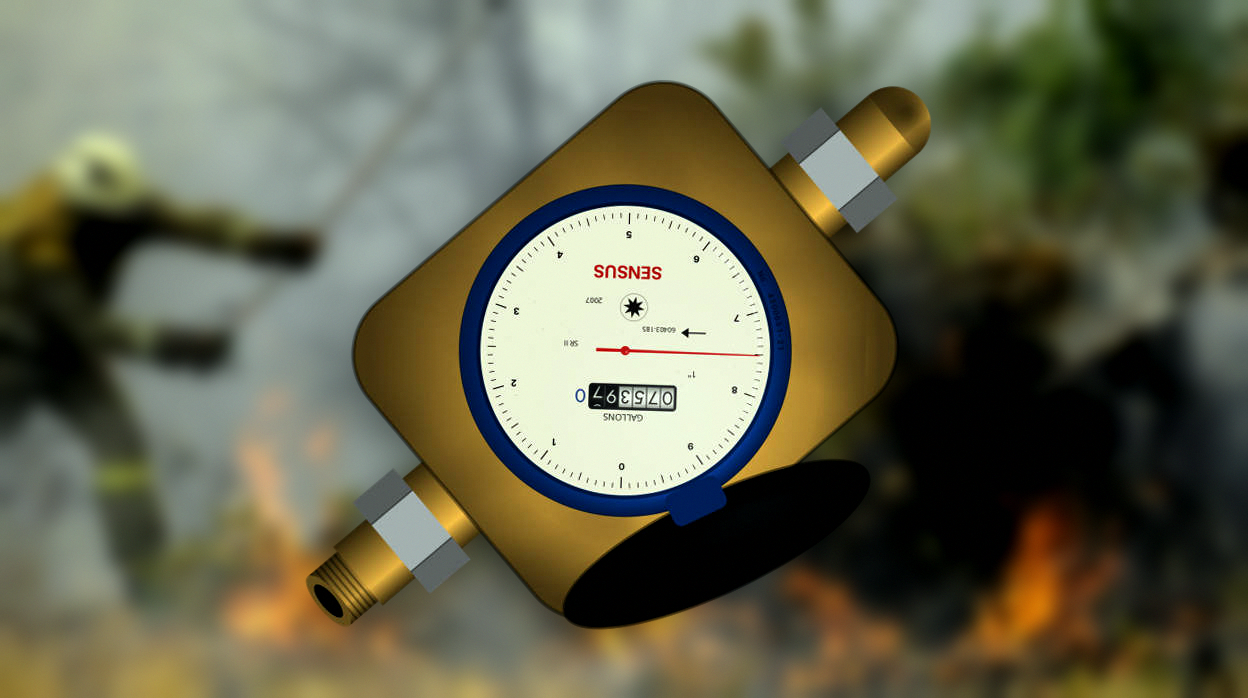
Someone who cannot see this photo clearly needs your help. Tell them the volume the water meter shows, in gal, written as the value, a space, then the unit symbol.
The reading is 753967.5 gal
